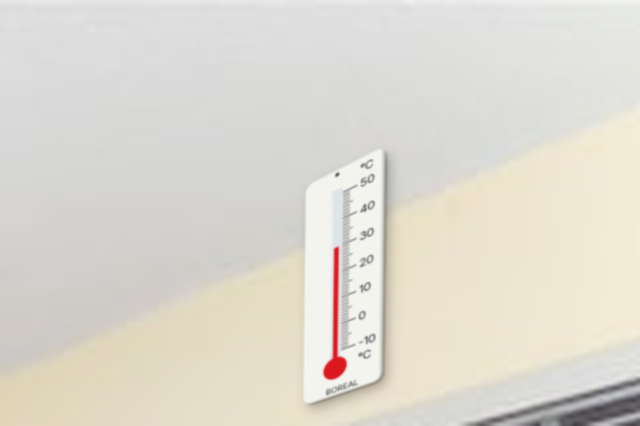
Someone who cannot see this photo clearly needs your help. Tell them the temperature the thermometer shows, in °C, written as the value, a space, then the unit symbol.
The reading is 30 °C
